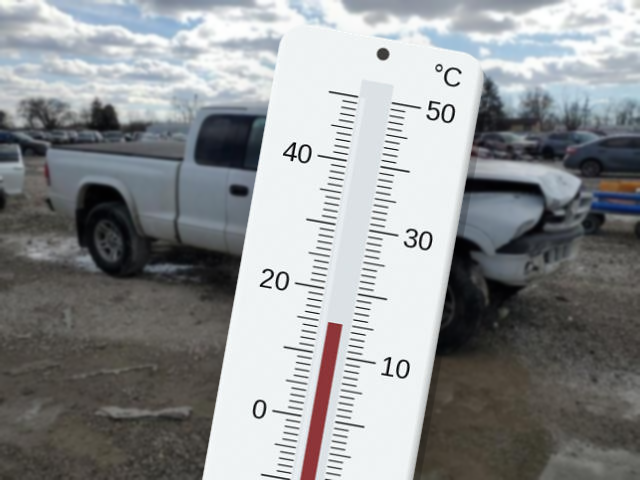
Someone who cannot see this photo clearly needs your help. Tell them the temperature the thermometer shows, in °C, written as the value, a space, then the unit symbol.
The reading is 15 °C
